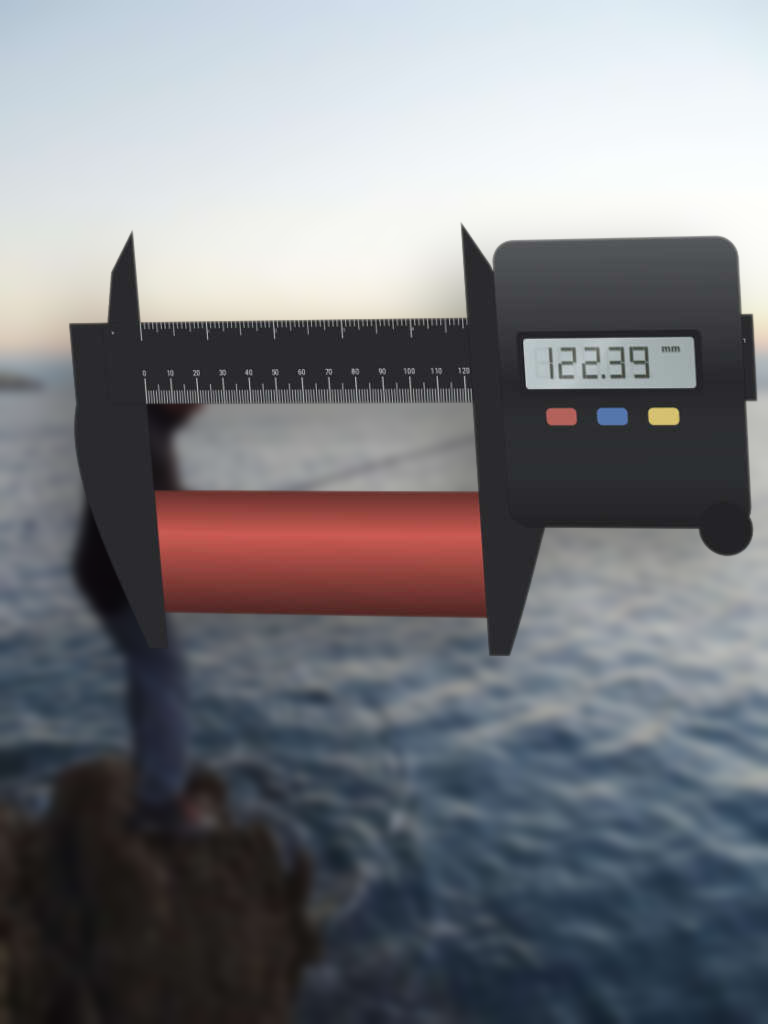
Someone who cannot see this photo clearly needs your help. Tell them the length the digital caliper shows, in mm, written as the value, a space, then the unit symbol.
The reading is 122.39 mm
